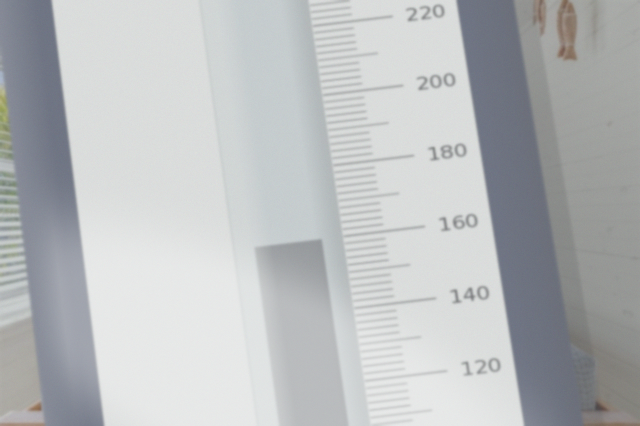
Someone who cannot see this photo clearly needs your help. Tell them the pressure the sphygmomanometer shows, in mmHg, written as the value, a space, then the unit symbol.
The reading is 160 mmHg
